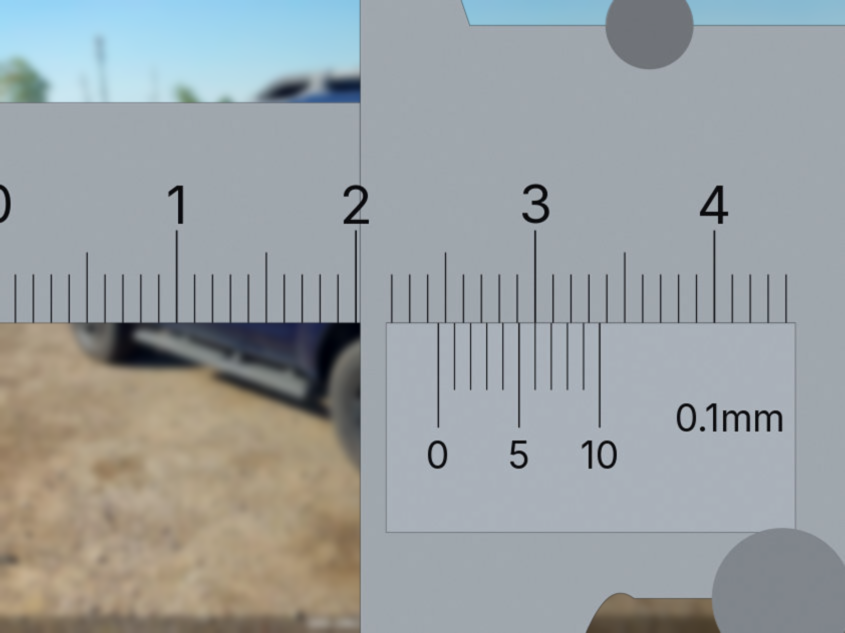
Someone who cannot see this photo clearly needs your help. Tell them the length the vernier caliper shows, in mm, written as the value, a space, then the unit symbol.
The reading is 24.6 mm
